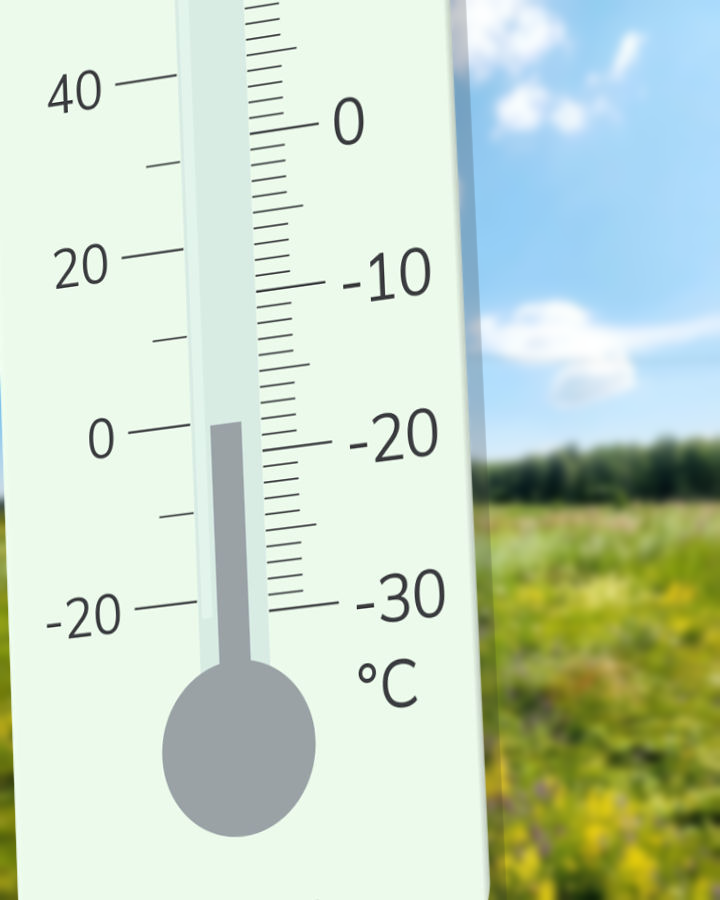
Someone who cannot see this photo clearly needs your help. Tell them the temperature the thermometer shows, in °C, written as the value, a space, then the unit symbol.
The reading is -18 °C
